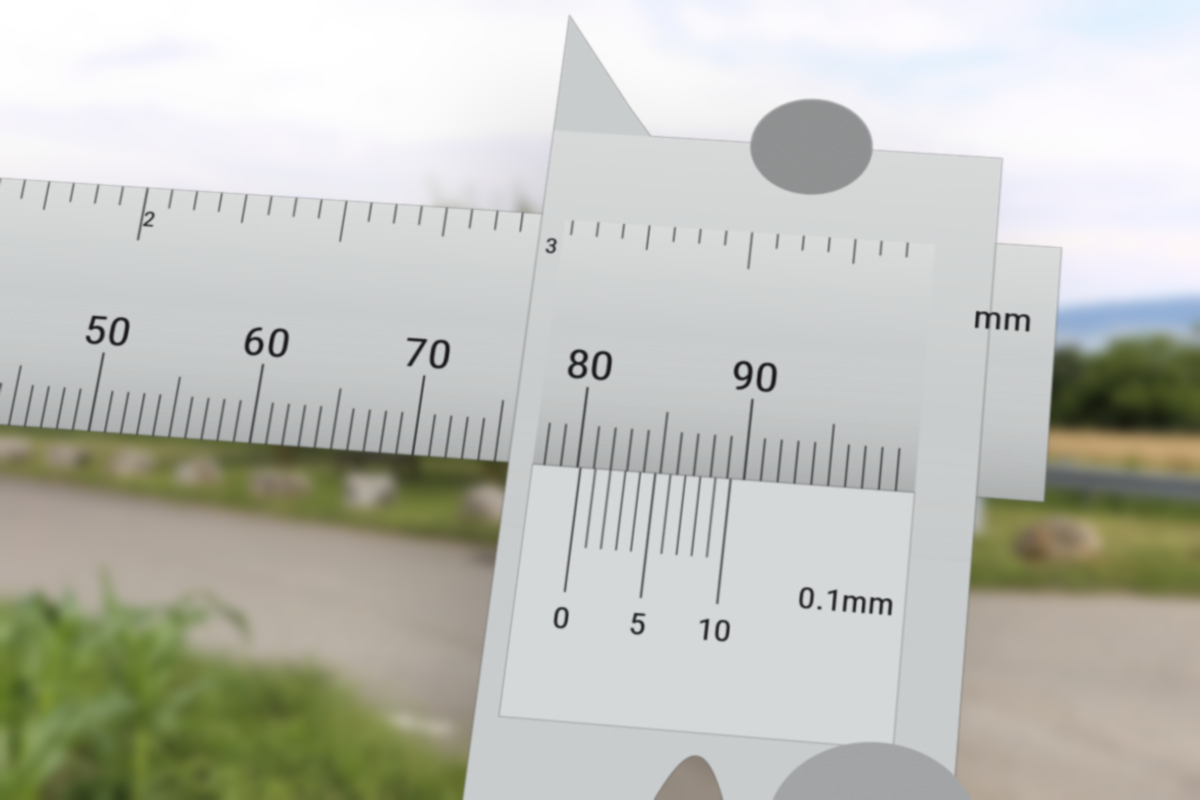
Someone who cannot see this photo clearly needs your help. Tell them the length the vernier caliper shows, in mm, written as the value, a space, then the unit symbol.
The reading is 80.2 mm
